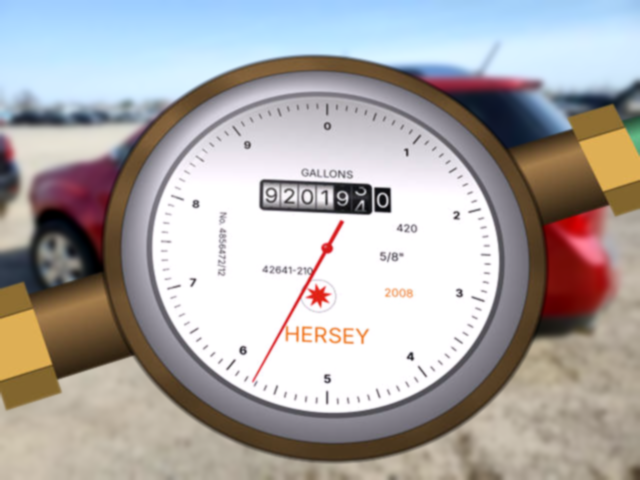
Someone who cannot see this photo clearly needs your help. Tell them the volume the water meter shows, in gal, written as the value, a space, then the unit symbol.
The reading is 9201935.7 gal
